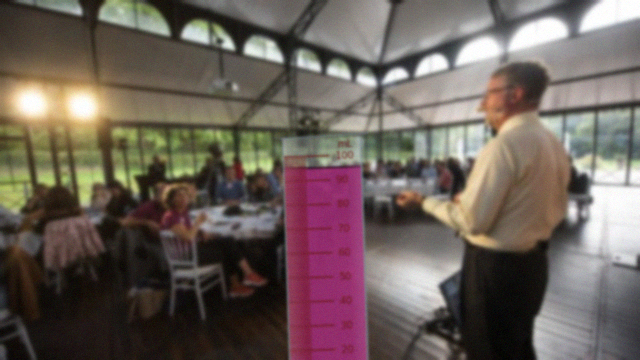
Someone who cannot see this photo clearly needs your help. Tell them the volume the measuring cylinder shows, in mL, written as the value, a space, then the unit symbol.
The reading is 95 mL
